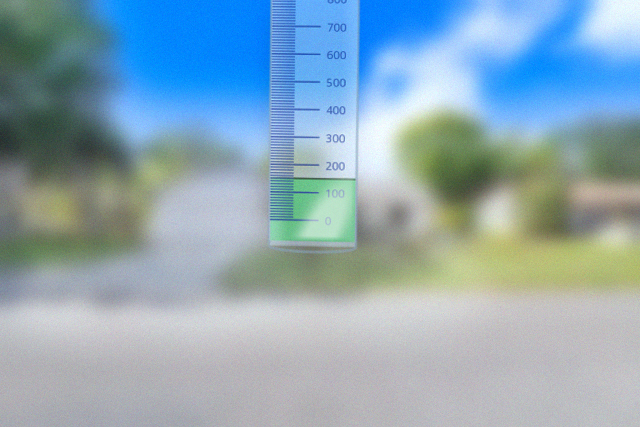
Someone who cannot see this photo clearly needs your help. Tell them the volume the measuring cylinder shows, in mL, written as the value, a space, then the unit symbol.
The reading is 150 mL
